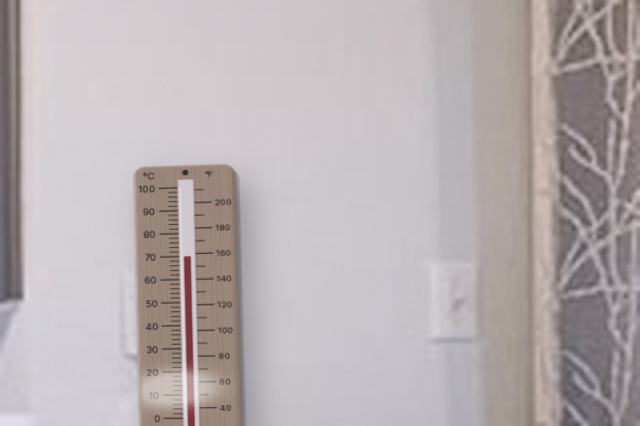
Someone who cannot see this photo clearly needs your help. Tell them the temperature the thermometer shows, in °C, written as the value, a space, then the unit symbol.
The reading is 70 °C
